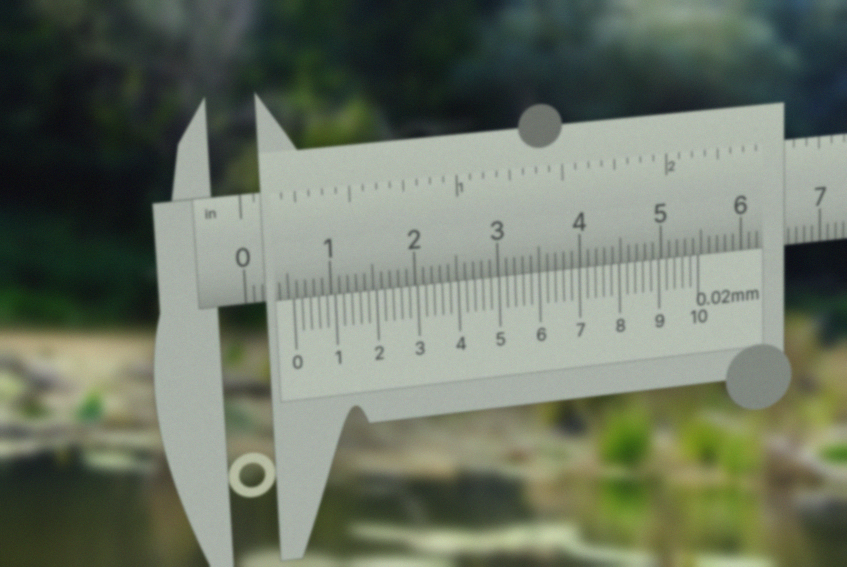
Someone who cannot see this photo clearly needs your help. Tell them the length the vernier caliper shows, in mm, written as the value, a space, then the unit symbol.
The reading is 5.6 mm
